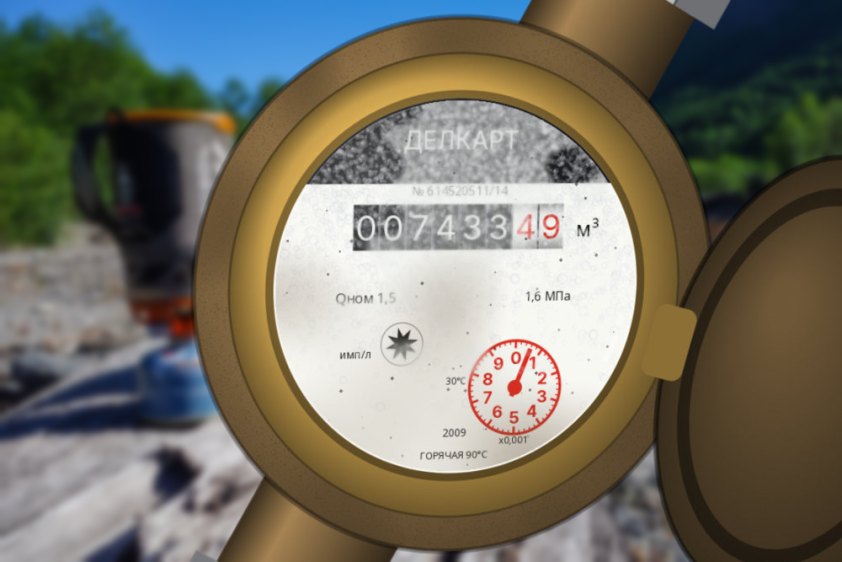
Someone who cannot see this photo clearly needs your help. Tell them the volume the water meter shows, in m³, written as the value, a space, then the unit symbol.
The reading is 7433.490 m³
